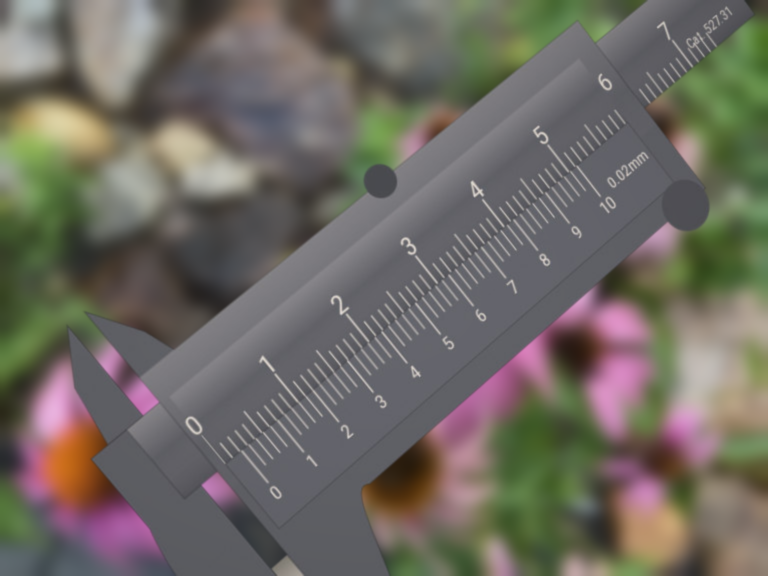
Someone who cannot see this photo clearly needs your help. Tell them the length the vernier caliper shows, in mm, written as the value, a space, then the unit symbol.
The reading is 2.2 mm
